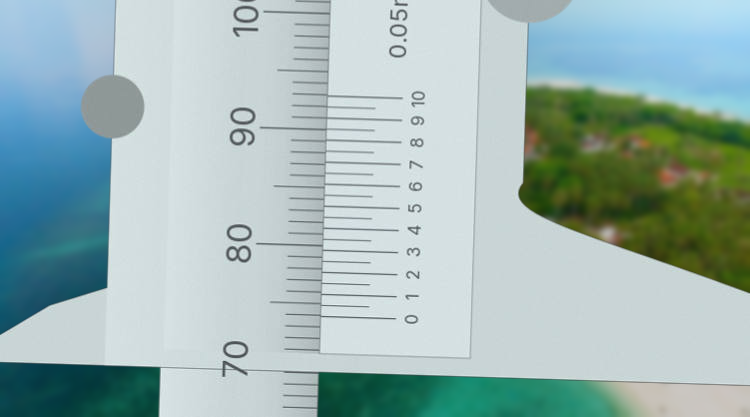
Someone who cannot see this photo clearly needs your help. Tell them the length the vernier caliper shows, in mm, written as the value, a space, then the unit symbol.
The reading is 73.9 mm
